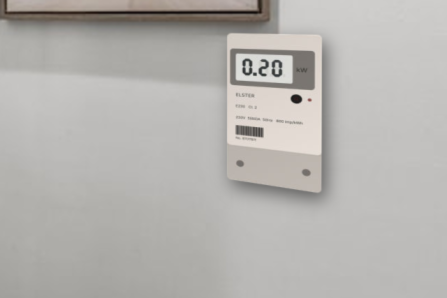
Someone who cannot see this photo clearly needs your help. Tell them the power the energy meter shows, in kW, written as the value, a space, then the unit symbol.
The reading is 0.20 kW
